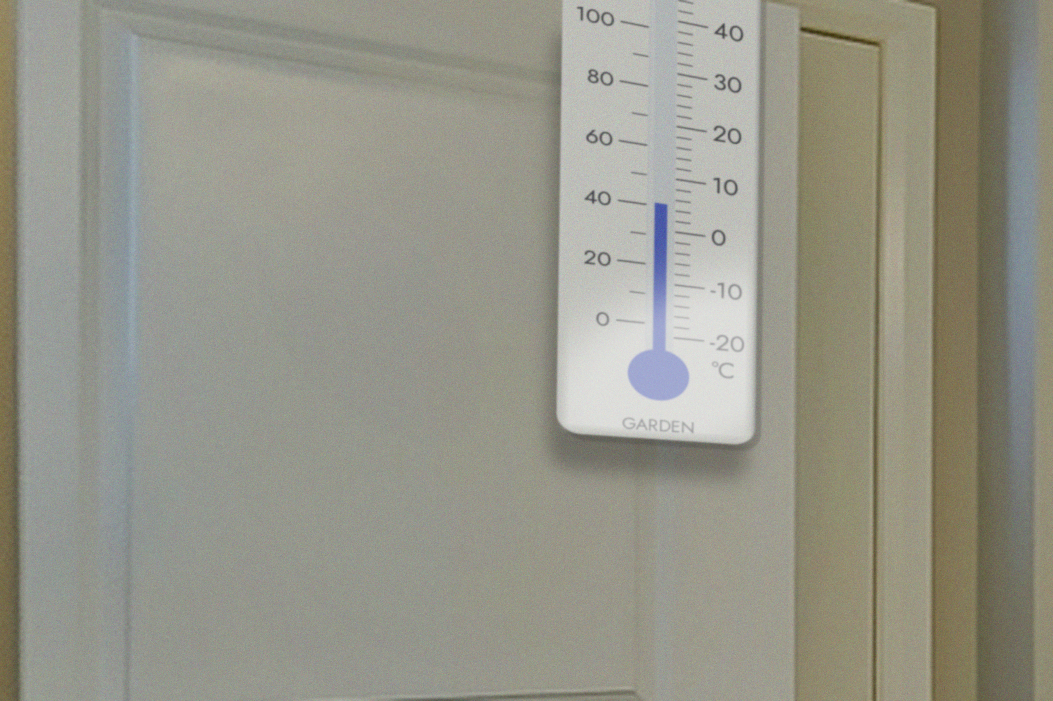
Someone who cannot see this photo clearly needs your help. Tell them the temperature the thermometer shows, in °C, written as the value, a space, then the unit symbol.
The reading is 5 °C
